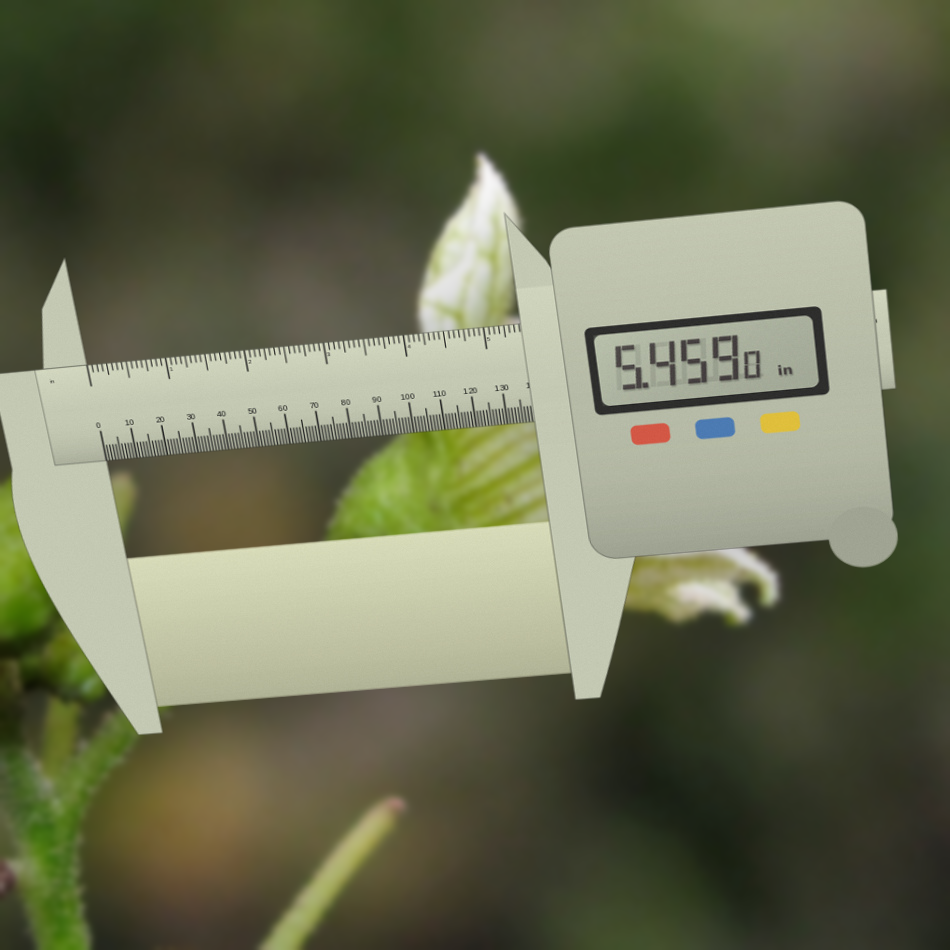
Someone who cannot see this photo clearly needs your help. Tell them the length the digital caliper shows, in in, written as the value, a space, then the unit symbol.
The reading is 5.4590 in
